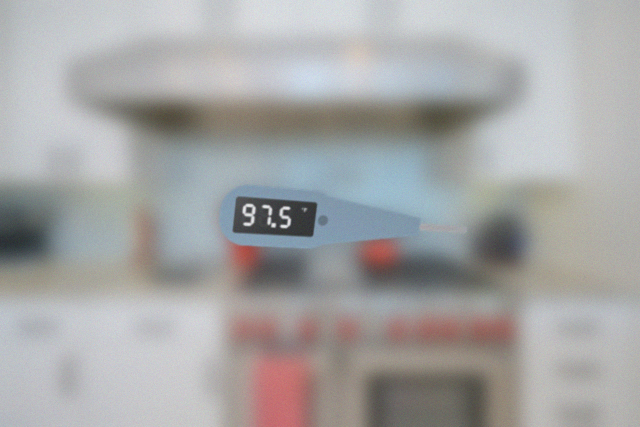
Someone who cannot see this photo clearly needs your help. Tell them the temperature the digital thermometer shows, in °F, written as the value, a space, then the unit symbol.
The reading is 97.5 °F
